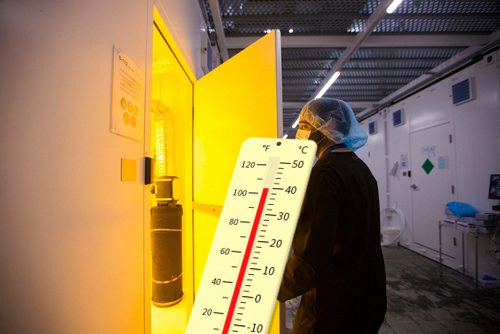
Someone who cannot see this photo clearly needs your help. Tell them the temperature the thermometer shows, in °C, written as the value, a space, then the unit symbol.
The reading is 40 °C
